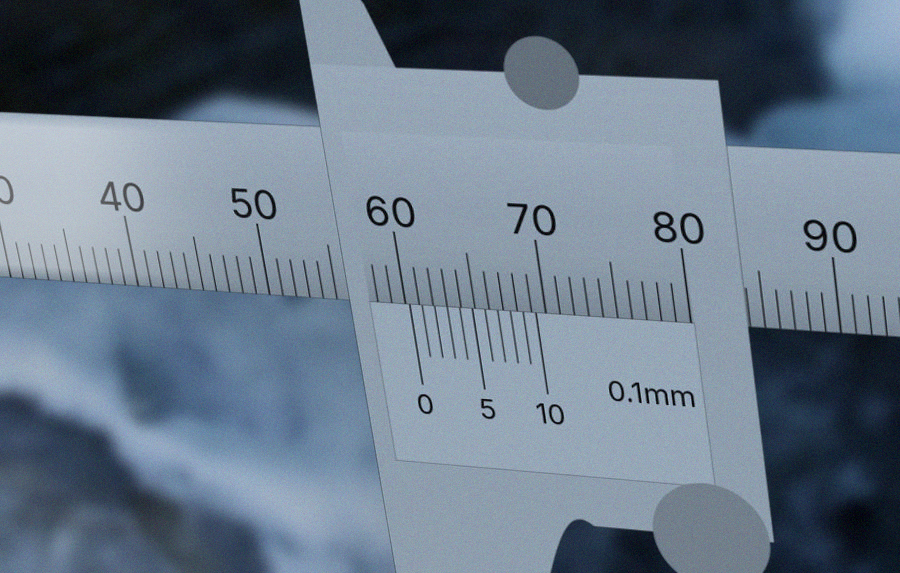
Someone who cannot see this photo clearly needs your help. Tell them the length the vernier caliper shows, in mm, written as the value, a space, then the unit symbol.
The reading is 60.3 mm
